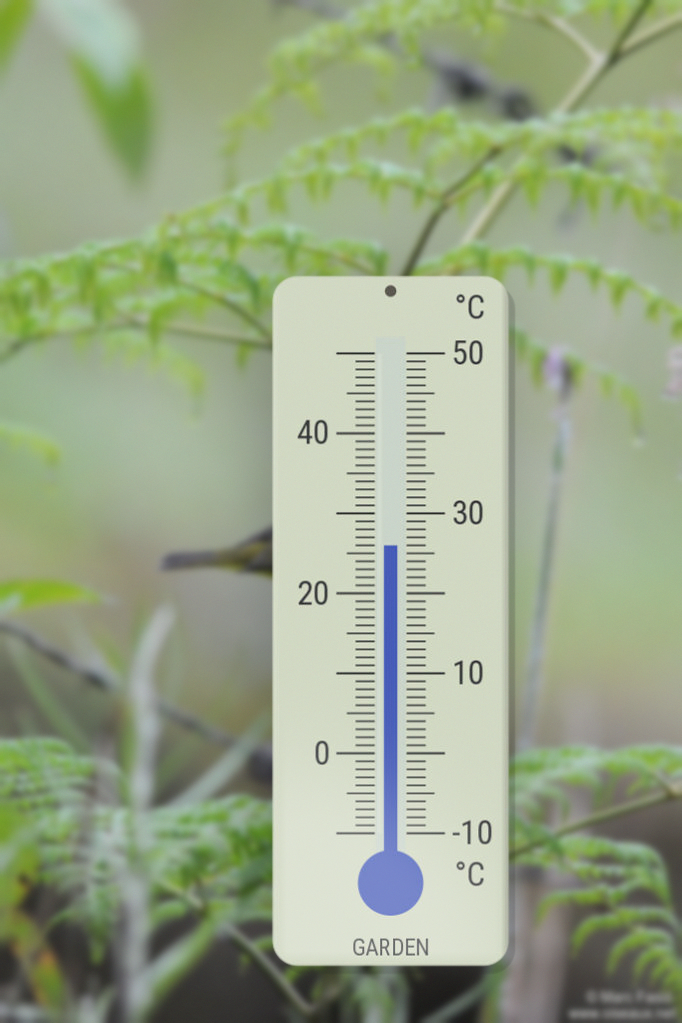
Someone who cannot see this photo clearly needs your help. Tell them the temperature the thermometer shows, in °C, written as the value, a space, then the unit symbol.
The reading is 26 °C
